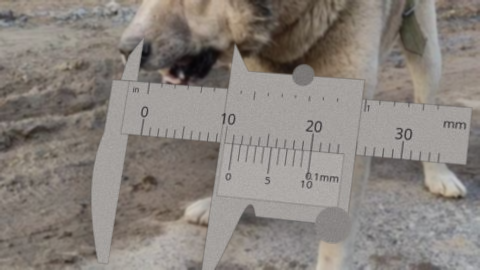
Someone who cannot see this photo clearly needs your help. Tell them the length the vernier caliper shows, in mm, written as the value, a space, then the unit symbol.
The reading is 11.0 mm
